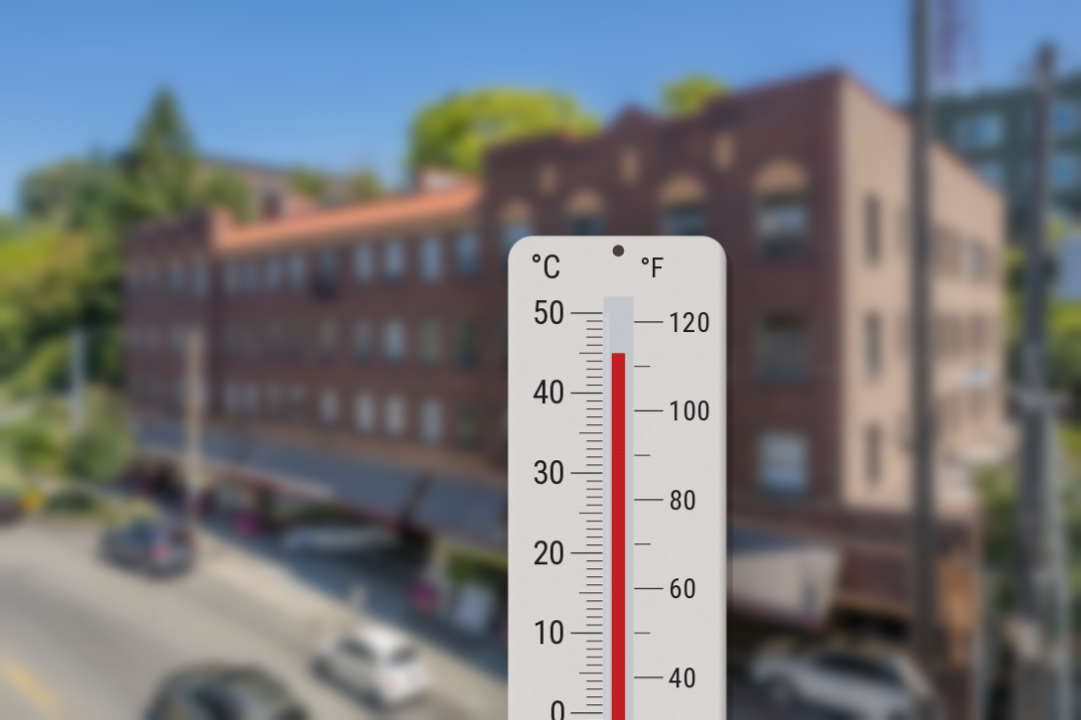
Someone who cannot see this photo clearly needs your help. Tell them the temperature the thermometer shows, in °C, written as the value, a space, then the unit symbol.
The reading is 45 °C
